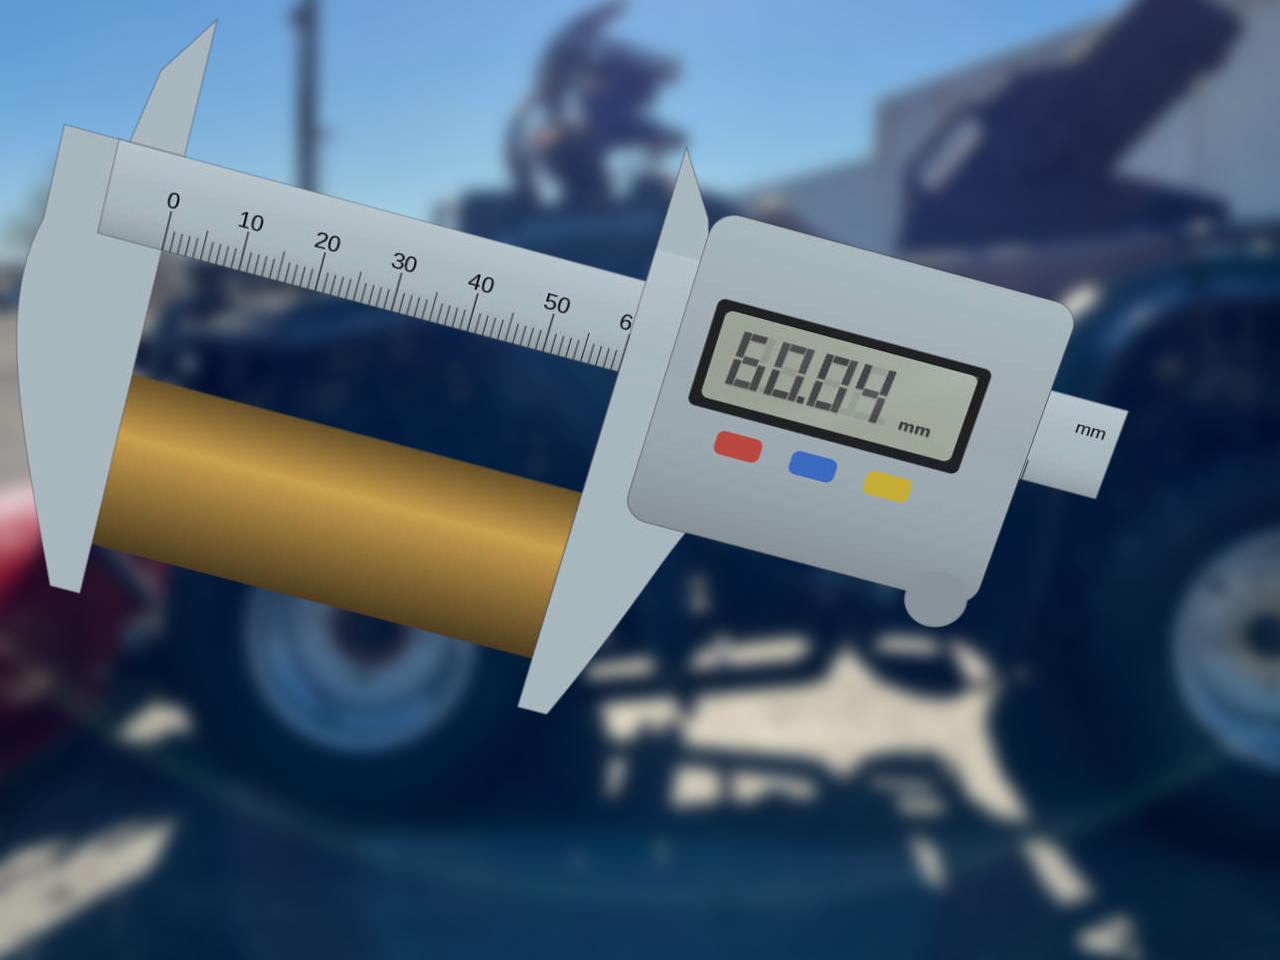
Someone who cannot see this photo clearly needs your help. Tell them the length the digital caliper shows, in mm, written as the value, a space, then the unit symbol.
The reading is 60.04 mm
